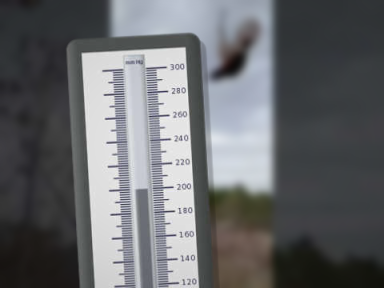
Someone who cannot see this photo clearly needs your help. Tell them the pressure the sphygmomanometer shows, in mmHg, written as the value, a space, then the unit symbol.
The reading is 200 mmHg
